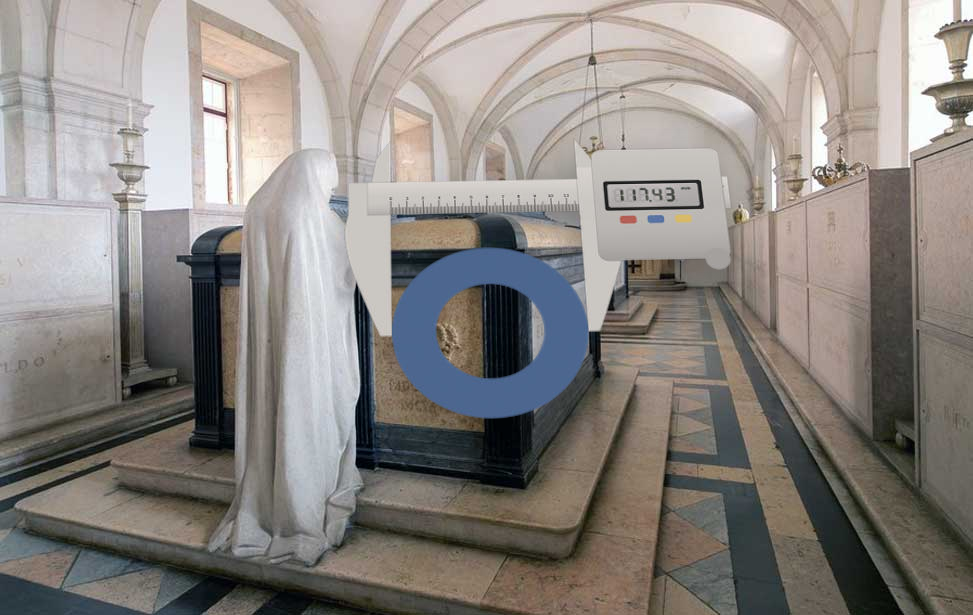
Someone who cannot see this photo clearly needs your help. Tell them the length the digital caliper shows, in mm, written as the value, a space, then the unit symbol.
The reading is 117.43 mm
